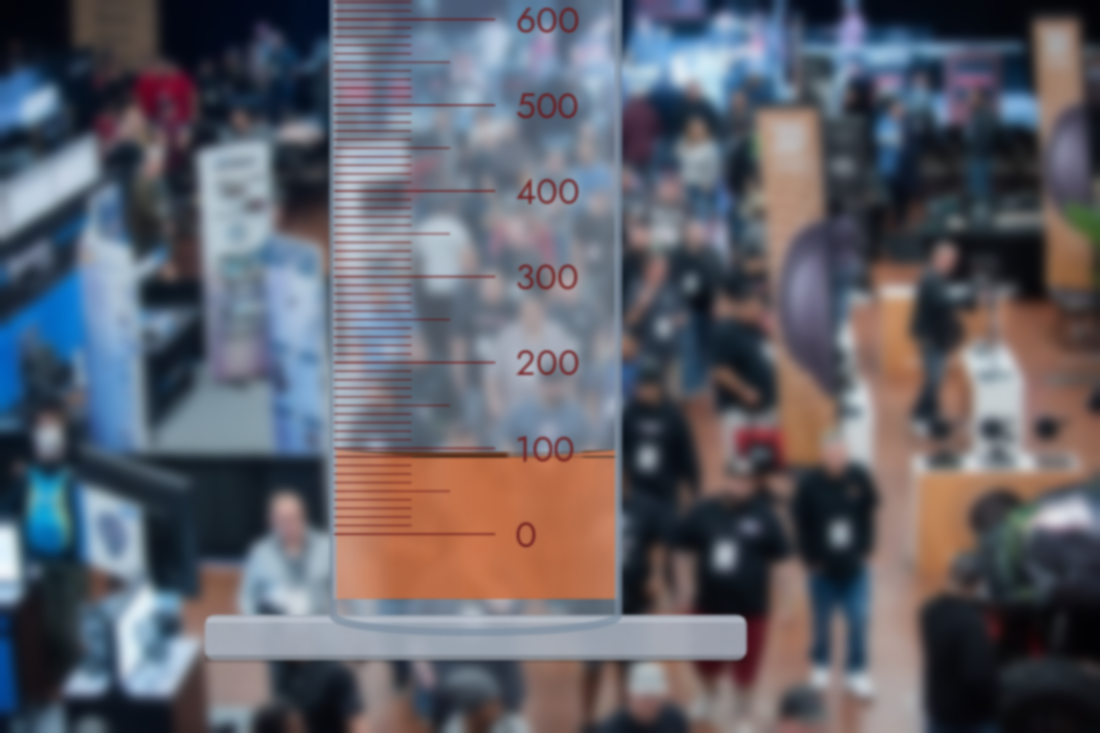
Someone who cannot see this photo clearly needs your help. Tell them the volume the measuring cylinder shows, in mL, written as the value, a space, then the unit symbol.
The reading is 90 mL
